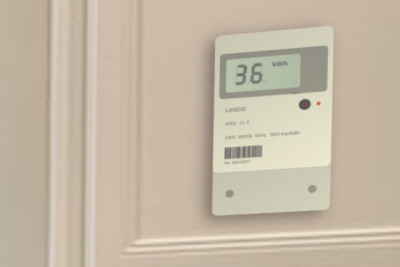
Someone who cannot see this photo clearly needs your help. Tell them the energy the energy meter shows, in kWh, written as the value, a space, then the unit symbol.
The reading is 36 kWh
